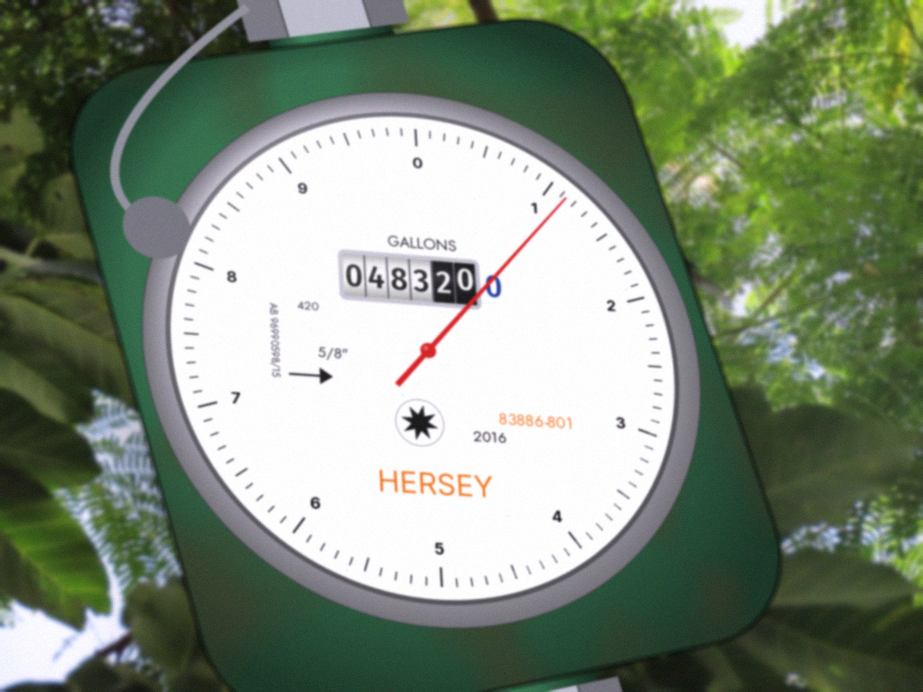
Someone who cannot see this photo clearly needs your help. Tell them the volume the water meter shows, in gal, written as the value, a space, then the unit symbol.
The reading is 483201.1 gal
